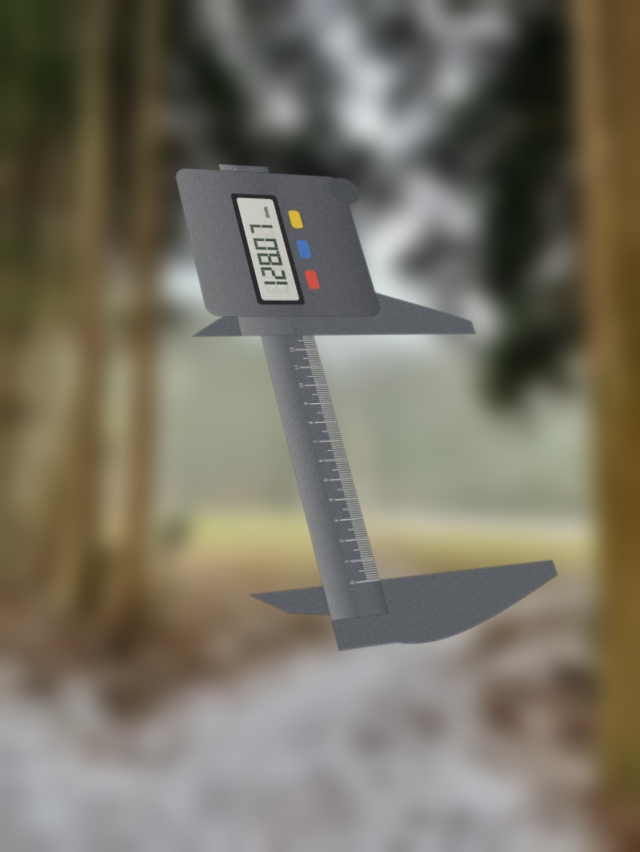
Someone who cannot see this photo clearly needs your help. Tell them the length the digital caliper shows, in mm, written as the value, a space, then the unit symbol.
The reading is 128.07 mm
